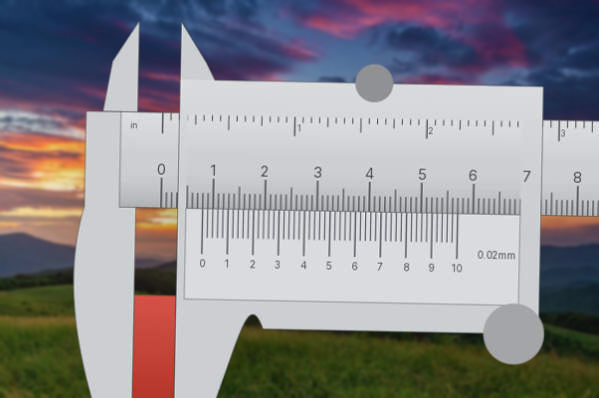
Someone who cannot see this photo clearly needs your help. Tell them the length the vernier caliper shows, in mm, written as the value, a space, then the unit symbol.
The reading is 8.0 mm
